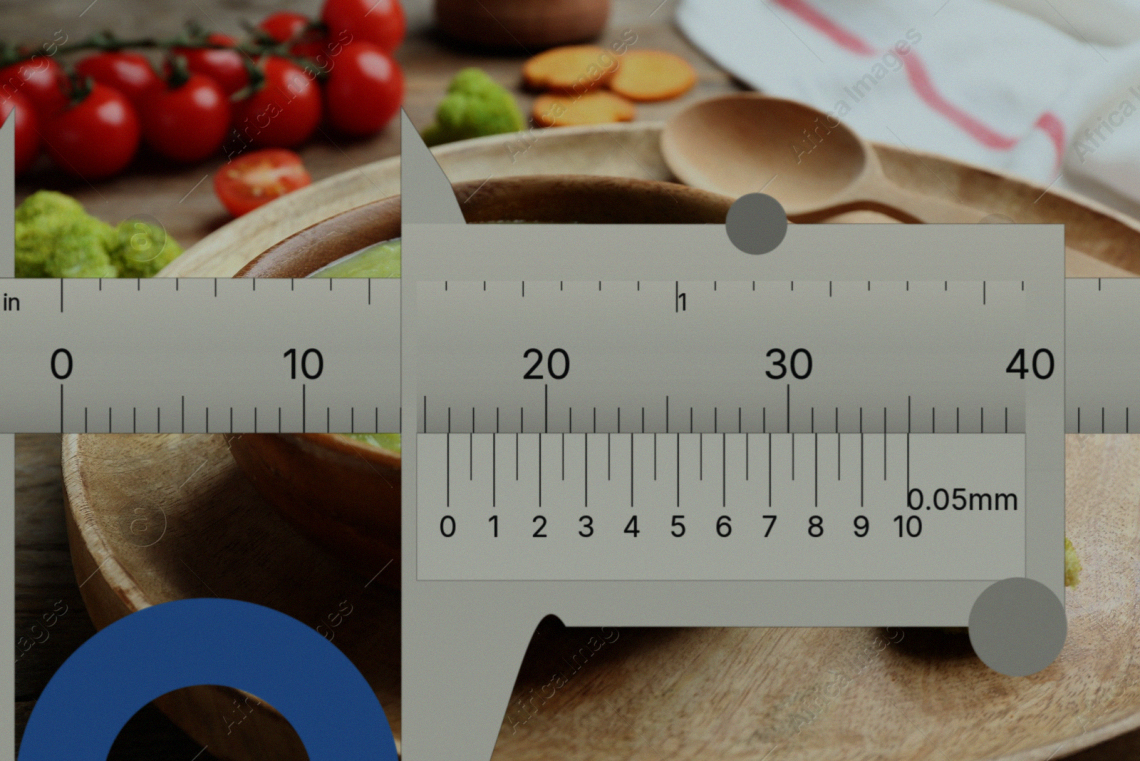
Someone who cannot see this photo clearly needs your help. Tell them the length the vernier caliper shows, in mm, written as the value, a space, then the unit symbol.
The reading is 15.95 mm
